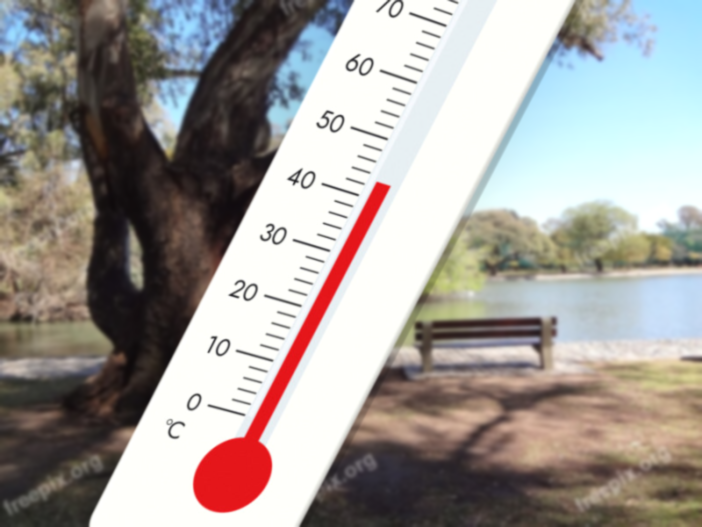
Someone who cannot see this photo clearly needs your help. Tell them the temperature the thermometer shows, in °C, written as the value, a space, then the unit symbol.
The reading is 43 °C
